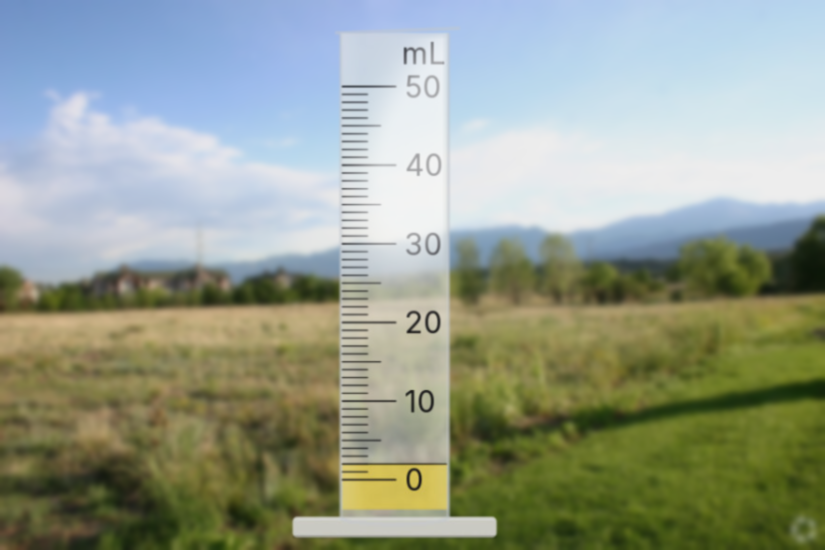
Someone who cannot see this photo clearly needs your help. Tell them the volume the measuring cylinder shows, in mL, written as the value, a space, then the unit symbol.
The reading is 2 mL
